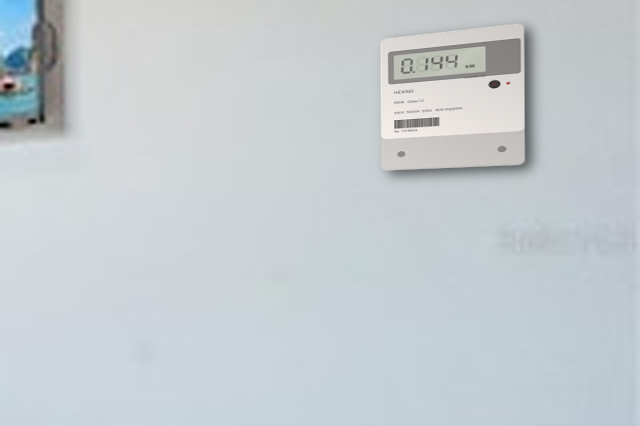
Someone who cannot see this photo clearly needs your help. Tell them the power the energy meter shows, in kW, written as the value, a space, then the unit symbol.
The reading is 0.144 kW
